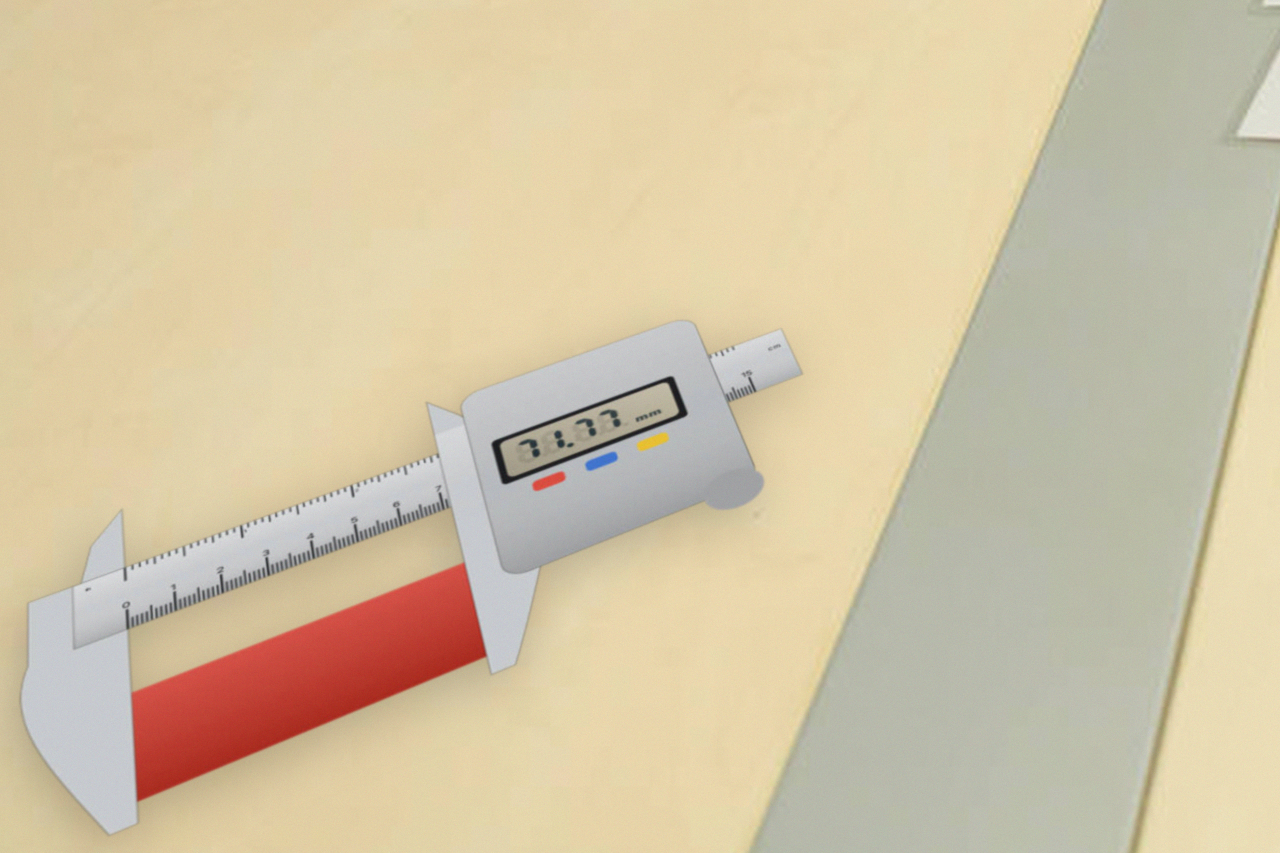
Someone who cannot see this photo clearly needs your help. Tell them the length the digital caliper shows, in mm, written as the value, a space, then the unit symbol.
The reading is 71.77 mm
